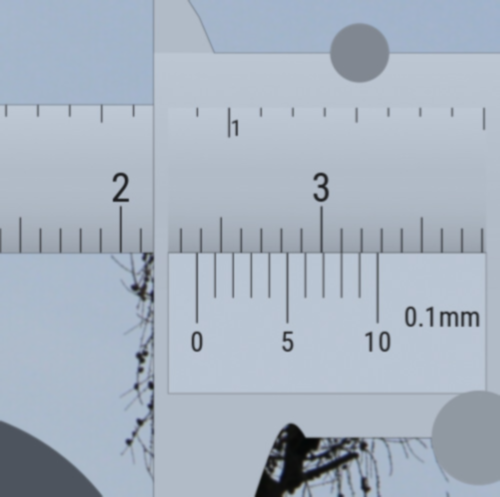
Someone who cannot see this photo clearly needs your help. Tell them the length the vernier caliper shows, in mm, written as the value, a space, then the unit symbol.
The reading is 23.8 mm
